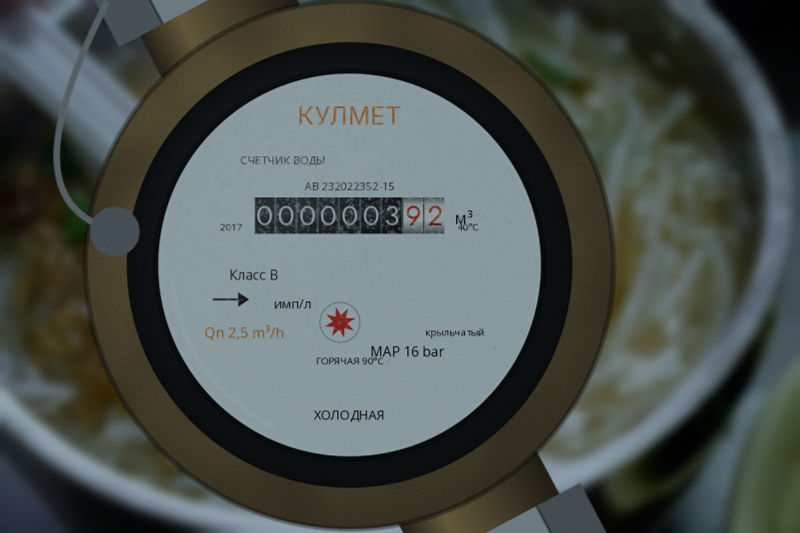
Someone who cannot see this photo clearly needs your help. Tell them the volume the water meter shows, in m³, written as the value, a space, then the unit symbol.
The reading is 3.92 m³
